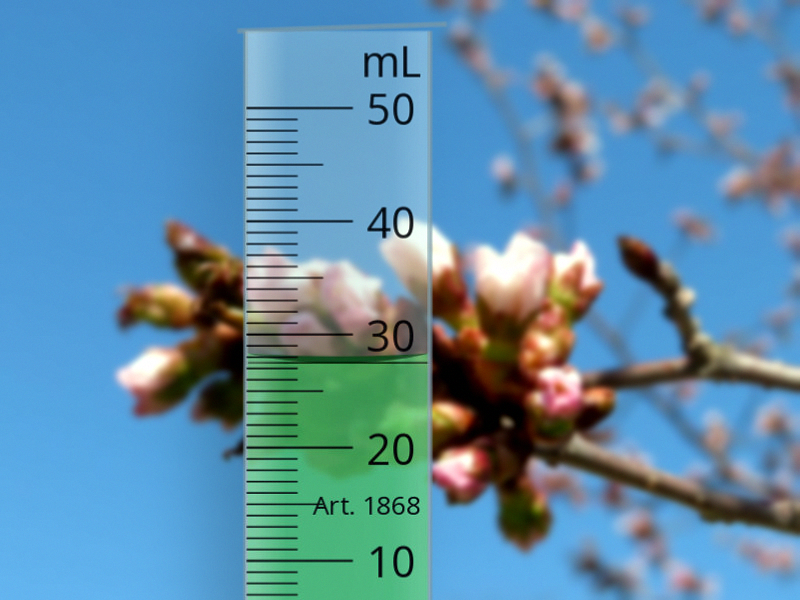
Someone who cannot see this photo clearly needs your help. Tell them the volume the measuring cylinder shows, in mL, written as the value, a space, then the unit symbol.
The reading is 27.5 mL
